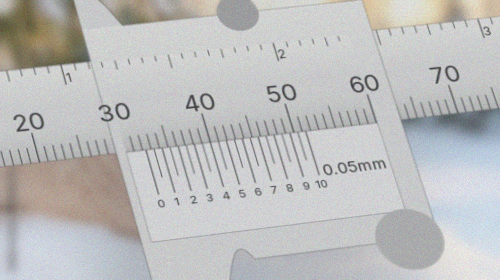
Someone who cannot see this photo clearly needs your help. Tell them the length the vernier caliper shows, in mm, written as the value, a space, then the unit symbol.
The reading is 32.4 mm
